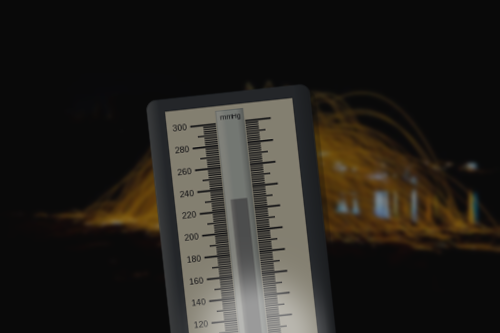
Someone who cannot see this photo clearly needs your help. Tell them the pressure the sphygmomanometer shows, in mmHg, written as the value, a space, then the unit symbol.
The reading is 230 mmHg
